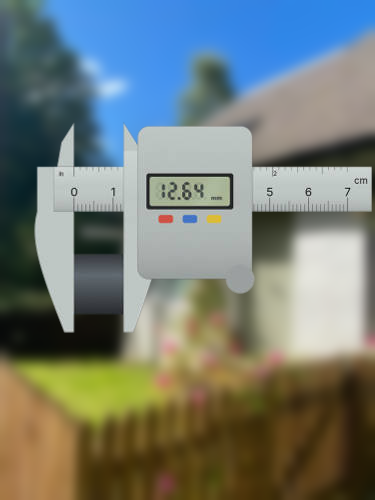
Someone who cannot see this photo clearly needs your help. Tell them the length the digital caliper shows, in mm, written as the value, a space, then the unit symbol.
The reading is 12.64 mm
